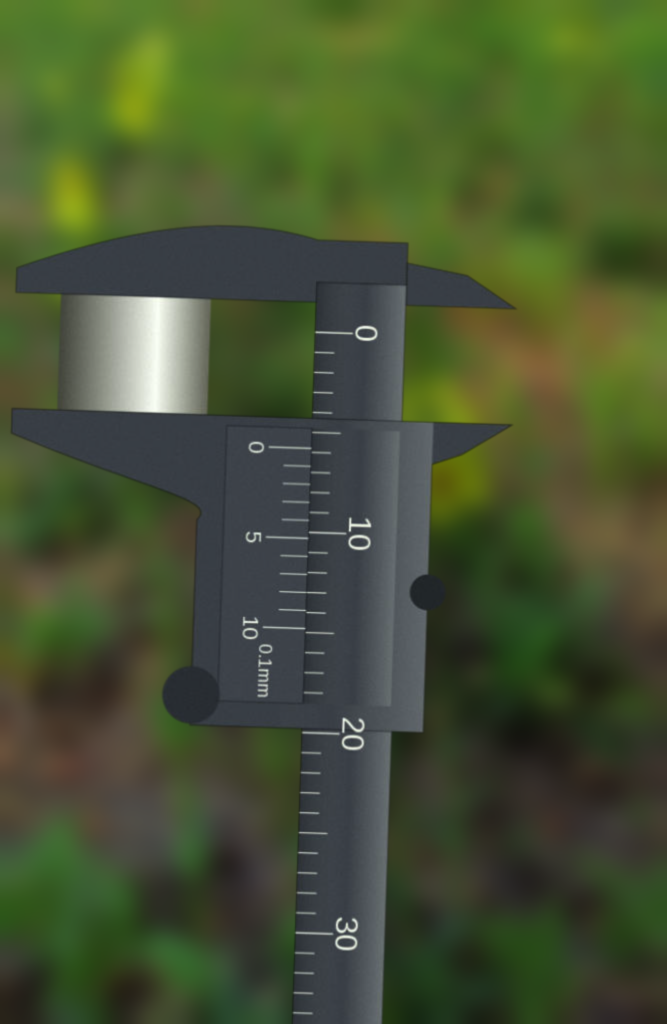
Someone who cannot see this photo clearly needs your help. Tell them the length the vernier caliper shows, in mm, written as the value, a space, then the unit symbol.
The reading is 5.8 mm
